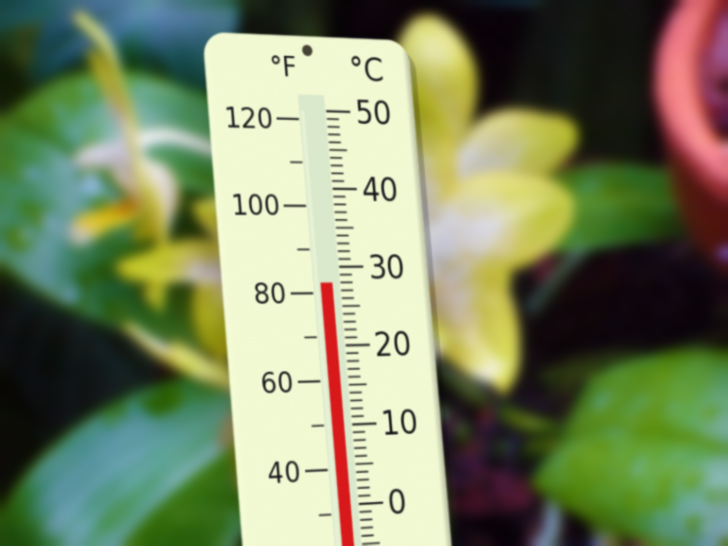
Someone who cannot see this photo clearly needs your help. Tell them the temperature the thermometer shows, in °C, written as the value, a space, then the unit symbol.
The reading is 28 °C
